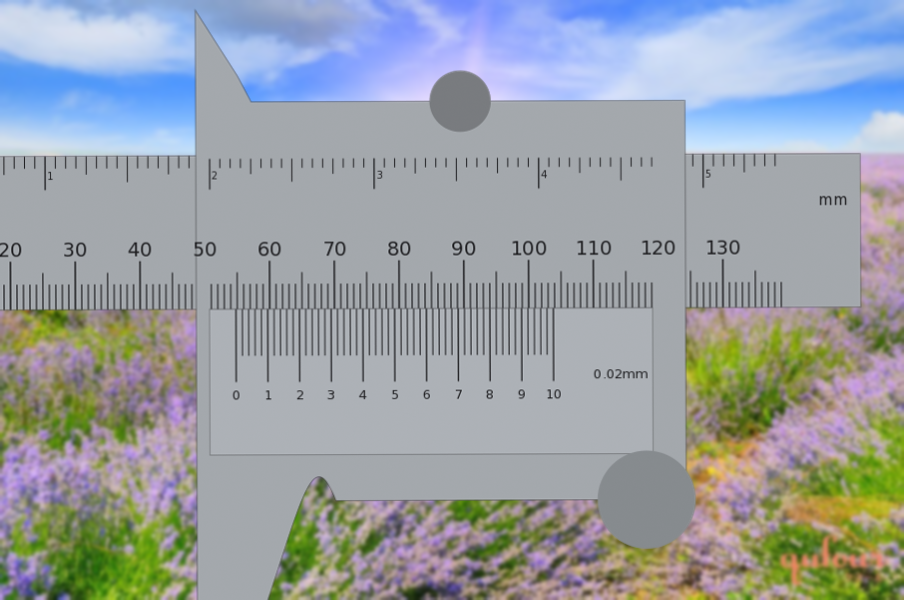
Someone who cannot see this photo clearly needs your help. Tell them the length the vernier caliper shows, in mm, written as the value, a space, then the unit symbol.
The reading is 54.8 mm
